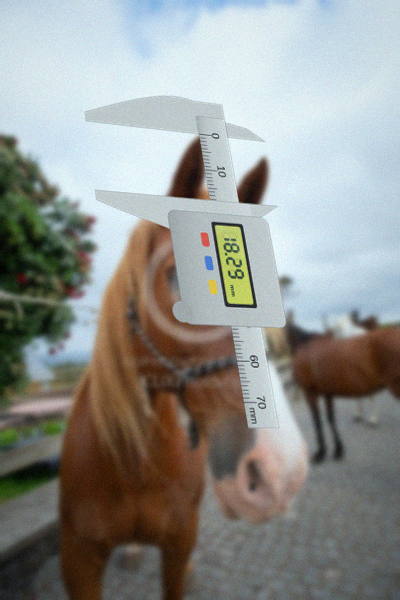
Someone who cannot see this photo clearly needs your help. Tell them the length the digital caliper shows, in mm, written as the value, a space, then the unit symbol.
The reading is 18.29 mm
